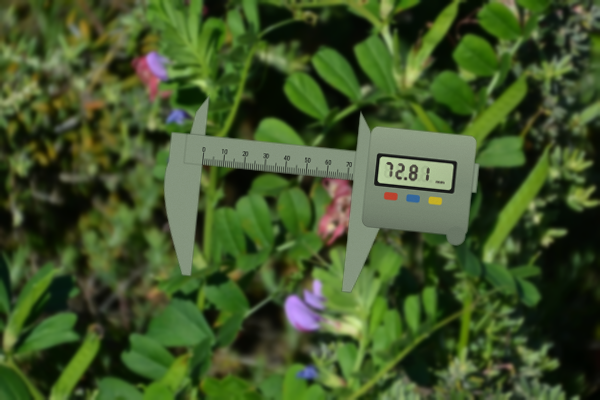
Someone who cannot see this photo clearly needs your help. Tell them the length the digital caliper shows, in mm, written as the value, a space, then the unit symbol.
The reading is 72.81 mm
